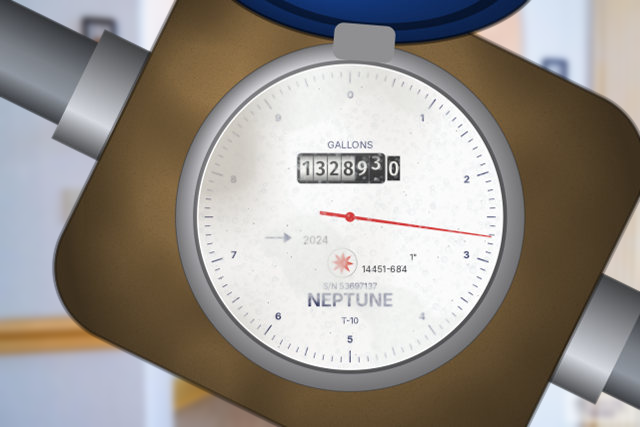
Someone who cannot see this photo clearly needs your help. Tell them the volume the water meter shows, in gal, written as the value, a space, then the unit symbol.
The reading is 1328932.7 gal
